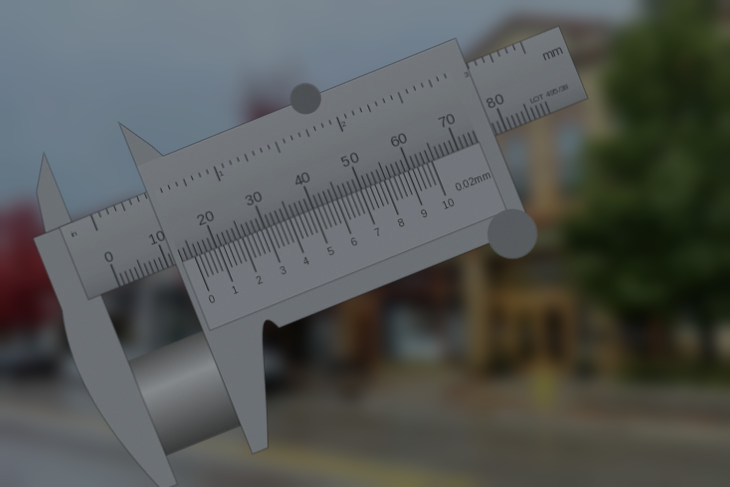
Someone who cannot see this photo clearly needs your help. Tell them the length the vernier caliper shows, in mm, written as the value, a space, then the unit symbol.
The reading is 15.5 mm
